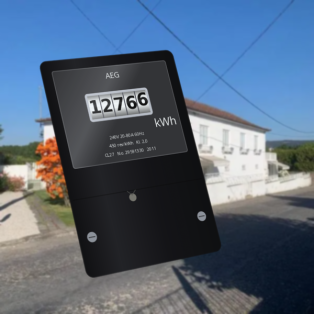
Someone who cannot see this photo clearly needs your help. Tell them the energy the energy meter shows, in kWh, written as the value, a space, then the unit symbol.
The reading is 12766 kWh
